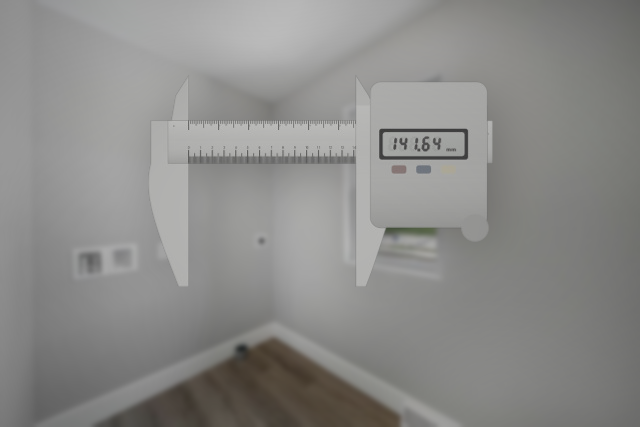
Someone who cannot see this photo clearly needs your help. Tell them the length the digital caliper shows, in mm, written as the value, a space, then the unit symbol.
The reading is 141.64 mm
